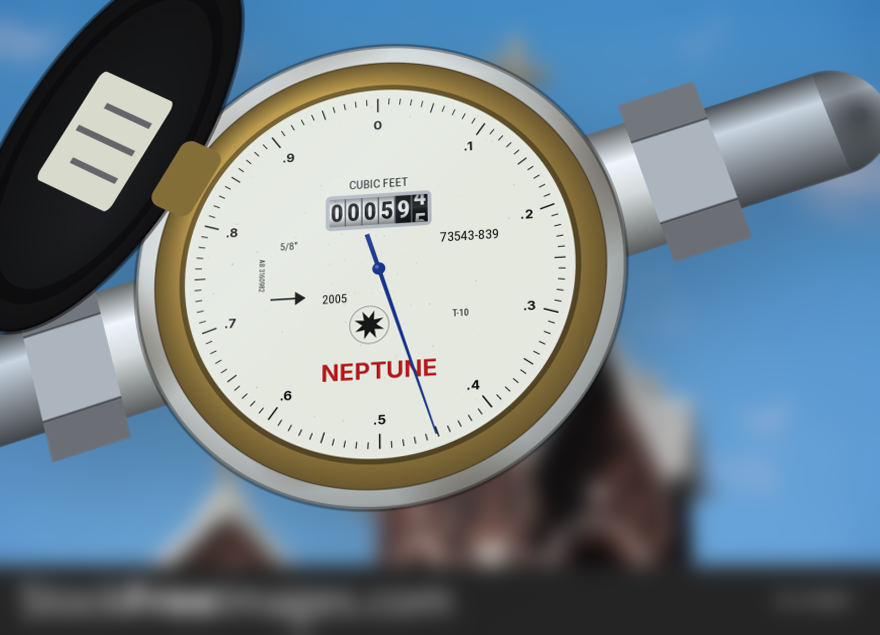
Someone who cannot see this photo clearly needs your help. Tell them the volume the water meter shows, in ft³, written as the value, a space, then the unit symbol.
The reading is 594.45 ft³
